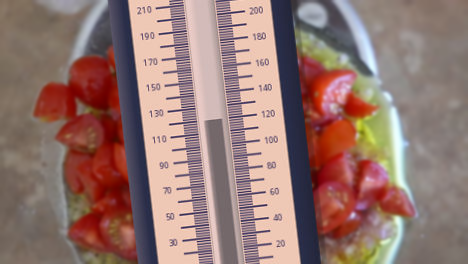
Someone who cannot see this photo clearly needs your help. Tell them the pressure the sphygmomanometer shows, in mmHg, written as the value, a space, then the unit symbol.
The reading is 120 mmHg
